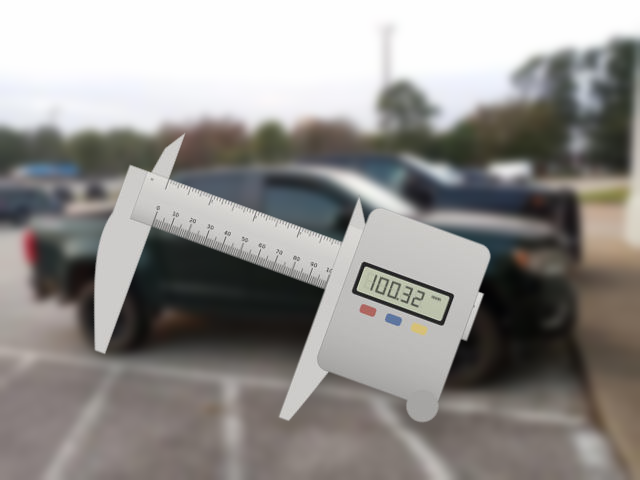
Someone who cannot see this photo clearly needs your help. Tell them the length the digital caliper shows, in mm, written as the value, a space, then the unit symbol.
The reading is 100.32 mm
